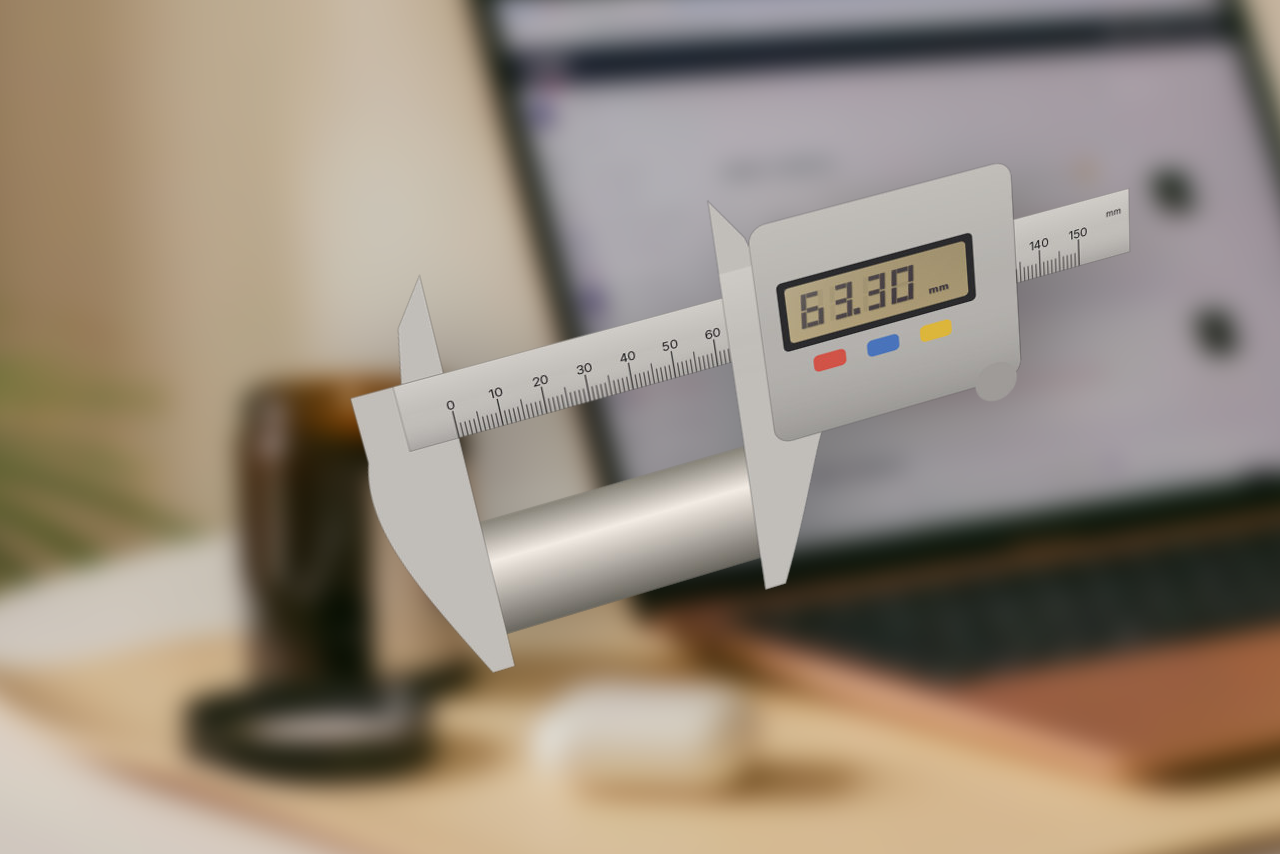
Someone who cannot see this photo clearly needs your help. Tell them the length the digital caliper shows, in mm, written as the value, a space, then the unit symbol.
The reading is 63.30 mm
